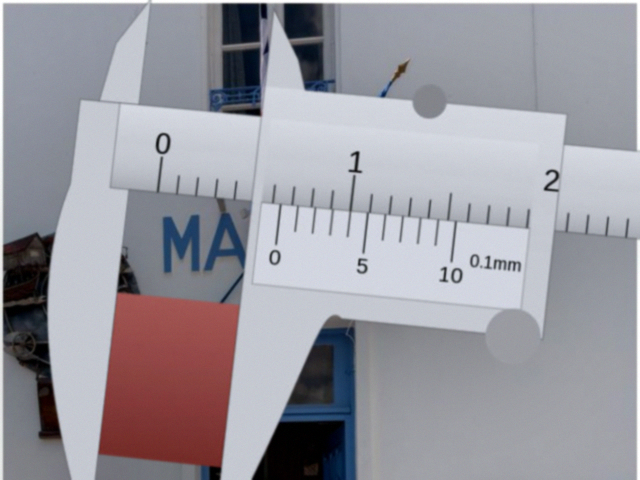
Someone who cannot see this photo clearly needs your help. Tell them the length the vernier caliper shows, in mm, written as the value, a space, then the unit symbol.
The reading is 6.4 mm
